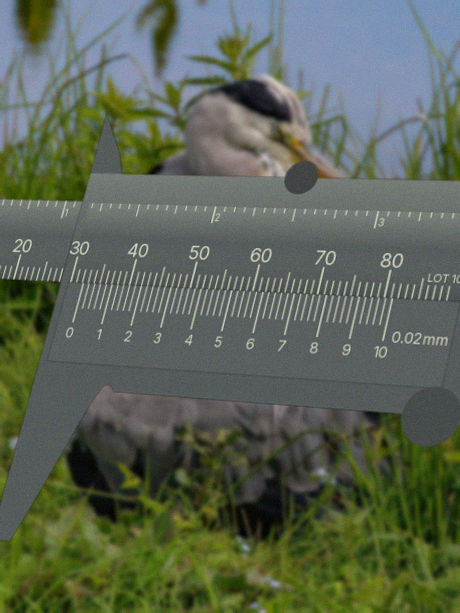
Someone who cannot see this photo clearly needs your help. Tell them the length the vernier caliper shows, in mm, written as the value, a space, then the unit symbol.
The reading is 32.2 mm
